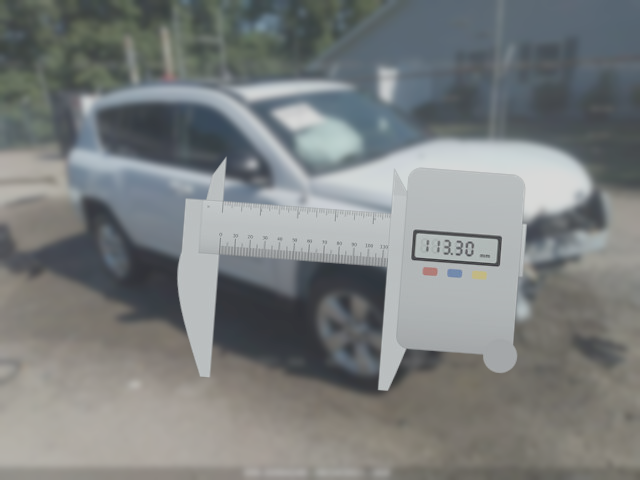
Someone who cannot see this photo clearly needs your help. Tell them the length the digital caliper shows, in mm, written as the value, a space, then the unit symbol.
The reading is 113.30 mm
